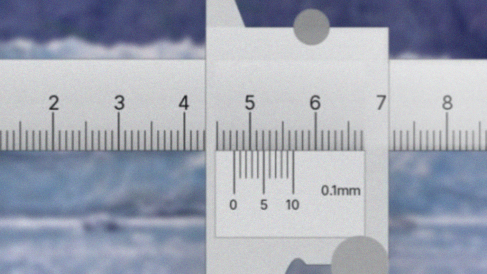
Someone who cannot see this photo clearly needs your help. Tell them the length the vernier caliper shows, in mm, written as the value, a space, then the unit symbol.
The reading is 47.6 mm
